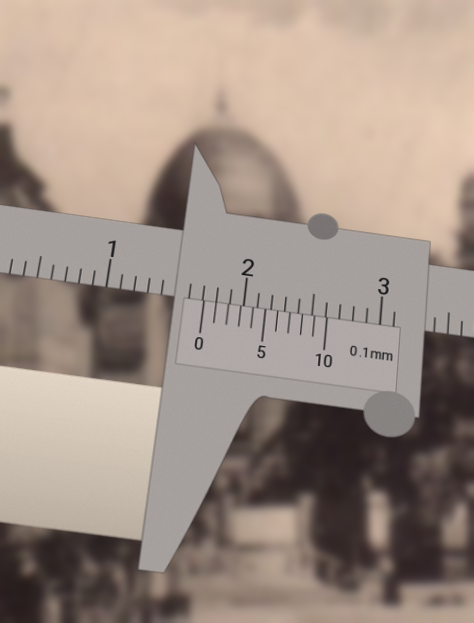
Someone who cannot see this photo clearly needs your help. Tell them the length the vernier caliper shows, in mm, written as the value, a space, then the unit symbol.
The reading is 17.1 mm
